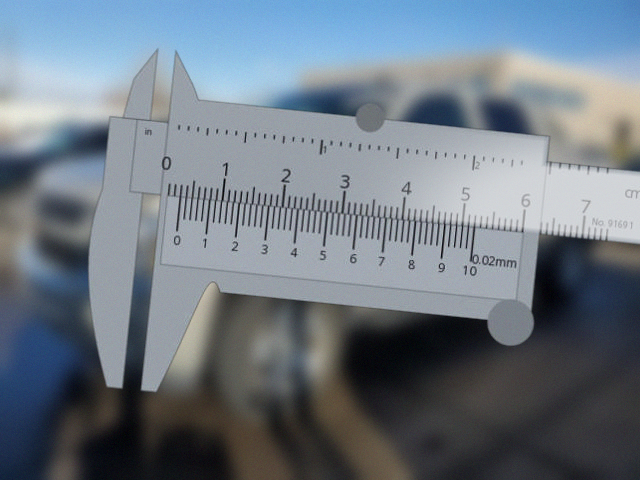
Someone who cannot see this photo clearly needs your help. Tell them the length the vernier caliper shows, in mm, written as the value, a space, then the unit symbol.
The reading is 3.0 mm
